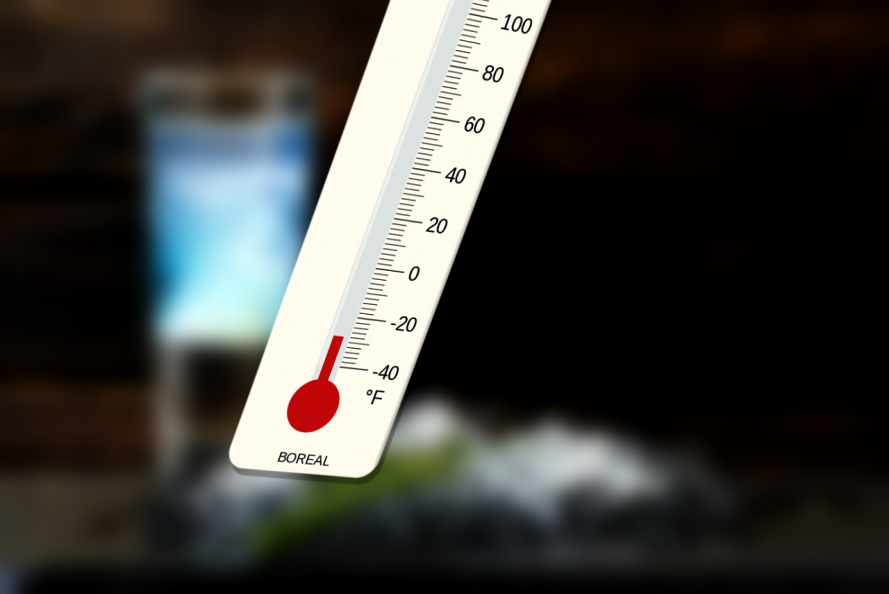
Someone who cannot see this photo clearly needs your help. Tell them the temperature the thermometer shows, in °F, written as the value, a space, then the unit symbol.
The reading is -28 °F
